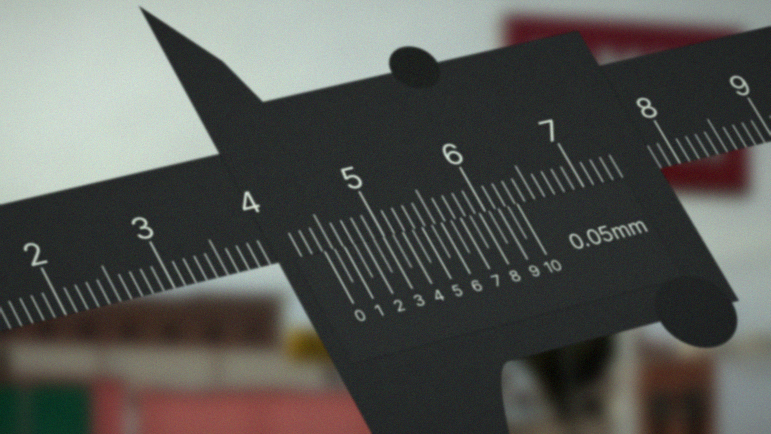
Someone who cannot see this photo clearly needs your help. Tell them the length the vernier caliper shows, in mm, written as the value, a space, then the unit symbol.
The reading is 44.2 mm
